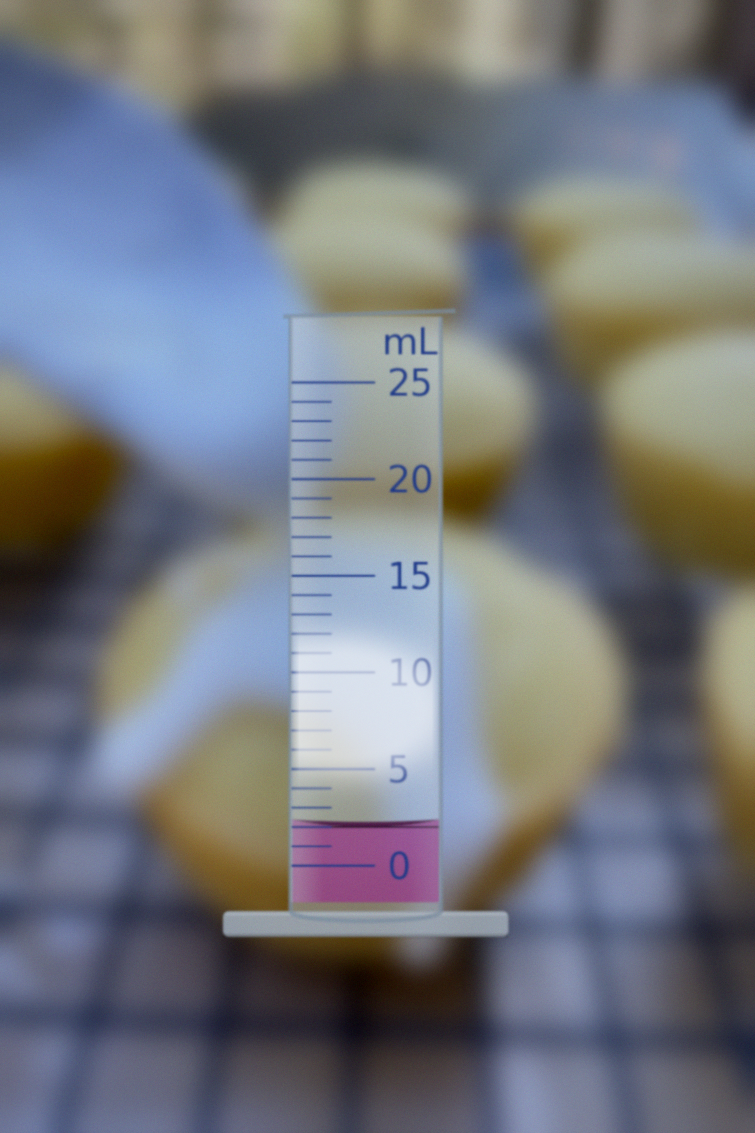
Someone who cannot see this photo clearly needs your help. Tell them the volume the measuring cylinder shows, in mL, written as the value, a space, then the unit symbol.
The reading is 2 mL
